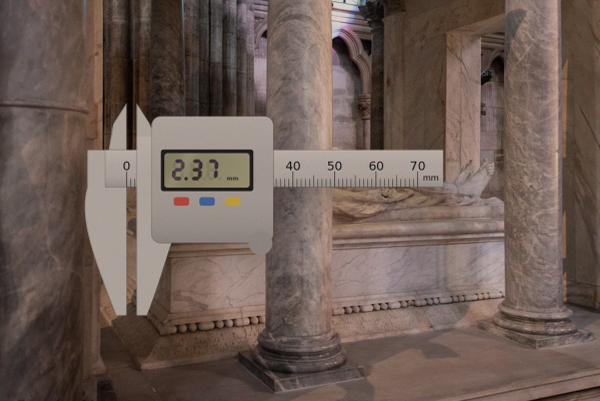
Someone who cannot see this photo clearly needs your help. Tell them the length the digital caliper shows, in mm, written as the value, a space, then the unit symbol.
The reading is 2.37 mm
